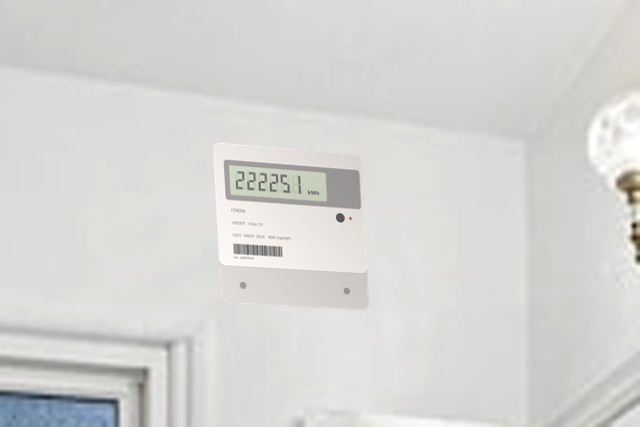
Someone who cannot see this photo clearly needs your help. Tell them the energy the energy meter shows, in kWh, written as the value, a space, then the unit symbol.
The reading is 222251 kWh
